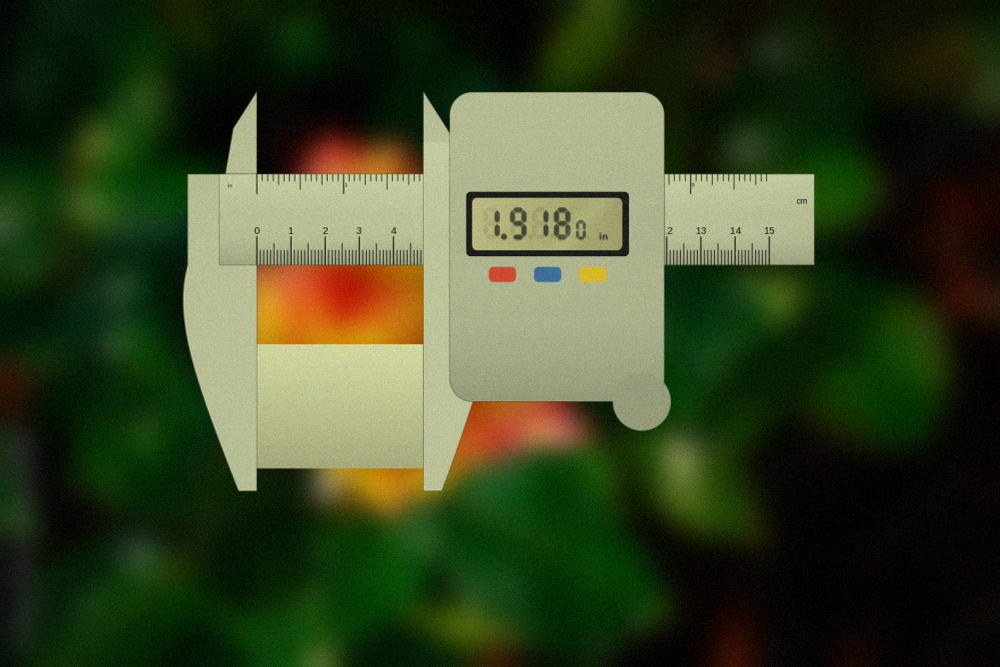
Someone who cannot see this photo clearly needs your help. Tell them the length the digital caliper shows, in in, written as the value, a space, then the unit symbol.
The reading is 1.9180 in
